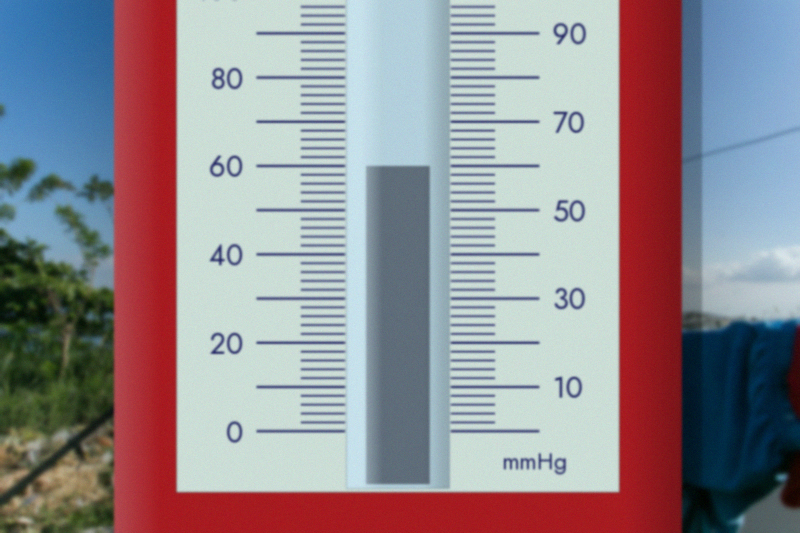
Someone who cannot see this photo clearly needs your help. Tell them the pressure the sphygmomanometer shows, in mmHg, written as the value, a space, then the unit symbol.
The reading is 60 mmHg
